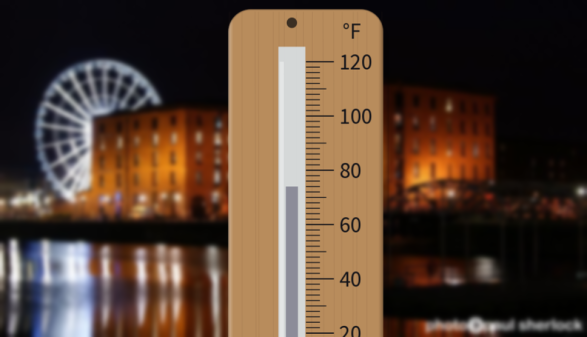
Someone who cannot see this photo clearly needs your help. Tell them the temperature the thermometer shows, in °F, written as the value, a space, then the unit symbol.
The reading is 74 °F
